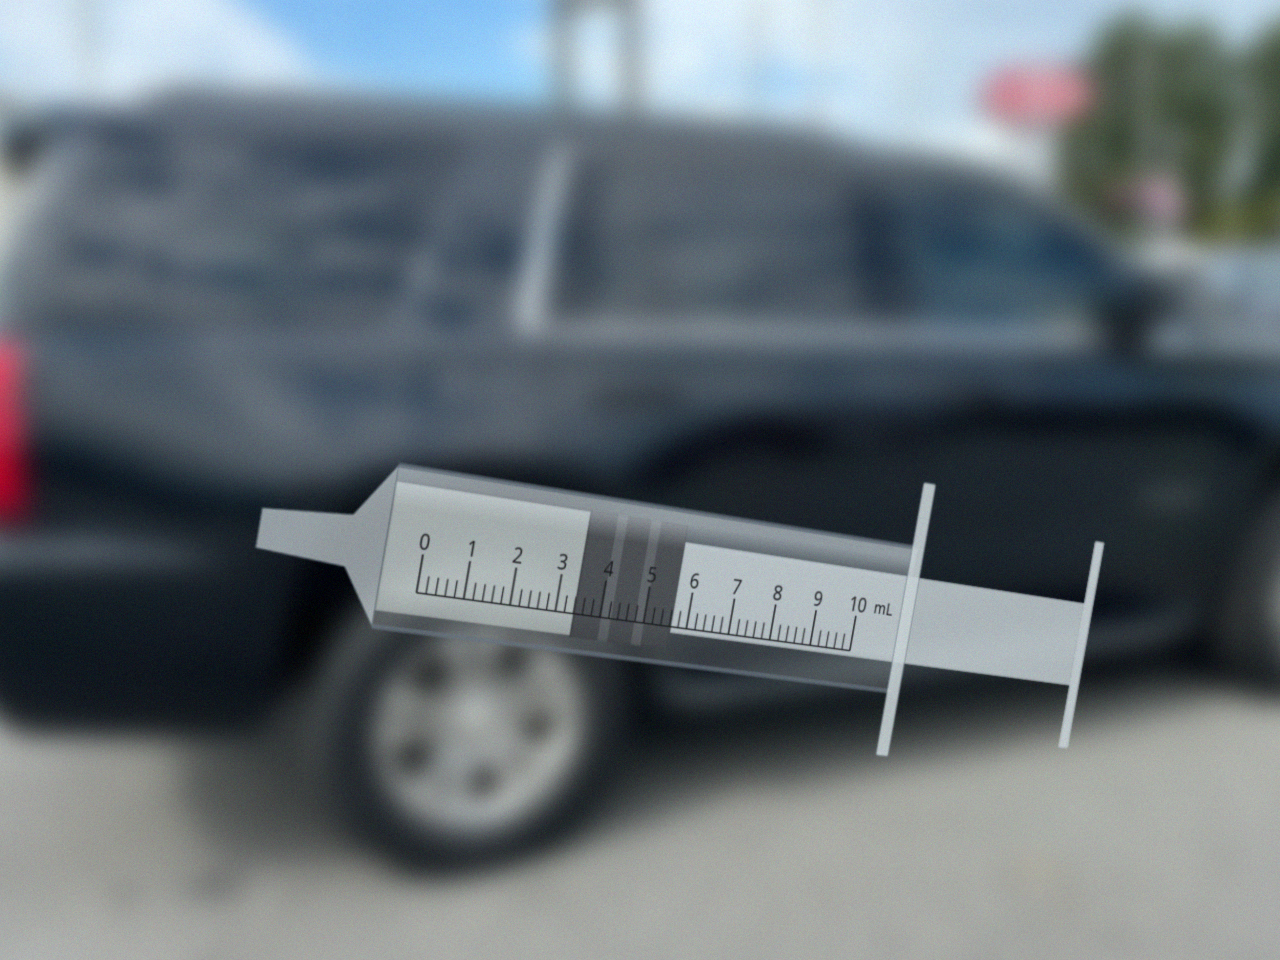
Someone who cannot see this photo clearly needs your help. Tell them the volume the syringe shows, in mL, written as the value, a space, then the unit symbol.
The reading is 3.4 mL
